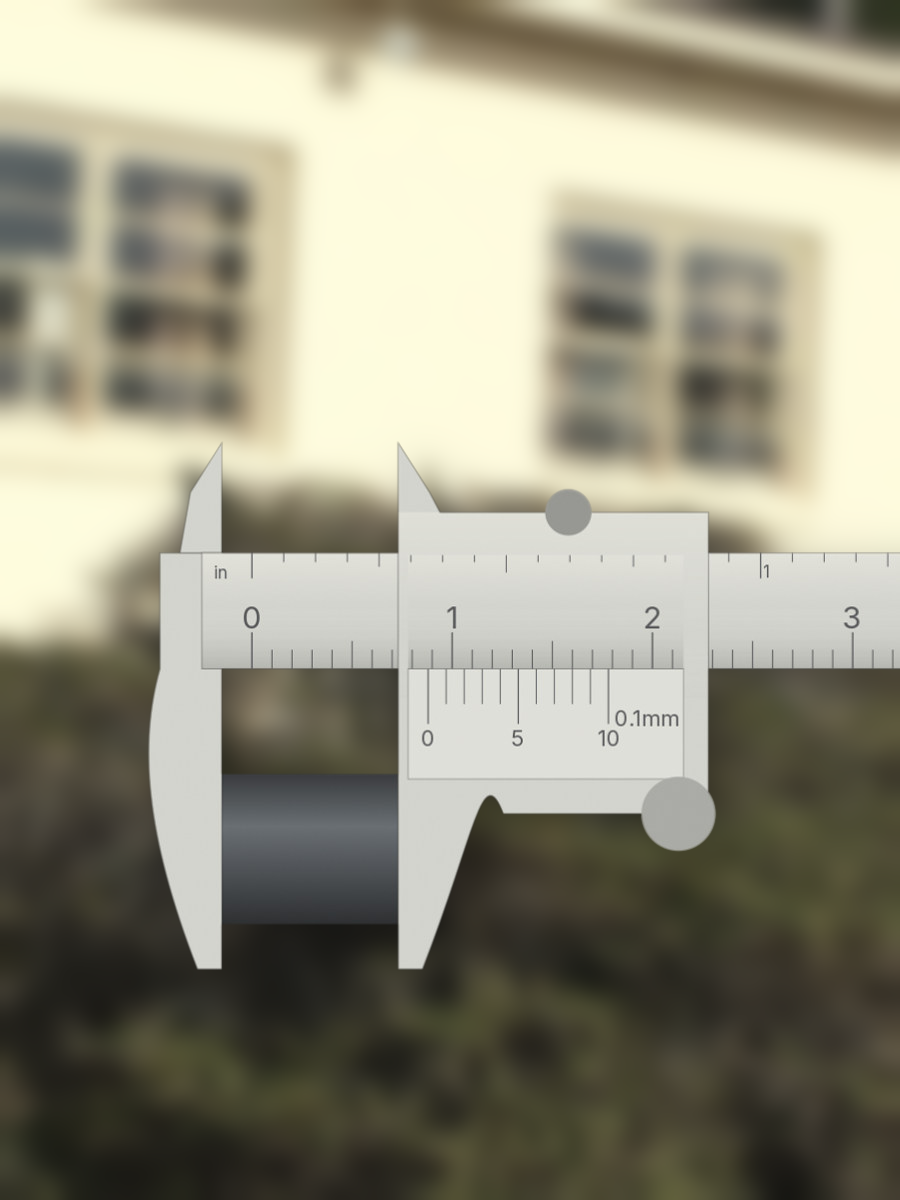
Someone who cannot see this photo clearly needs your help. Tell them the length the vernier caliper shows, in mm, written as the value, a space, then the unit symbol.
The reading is 8.8 mm
